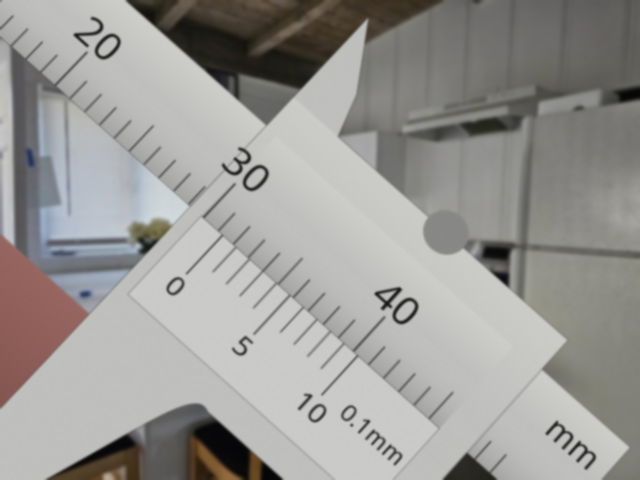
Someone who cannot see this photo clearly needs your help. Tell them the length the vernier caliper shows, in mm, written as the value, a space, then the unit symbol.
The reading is 31.3 mm
